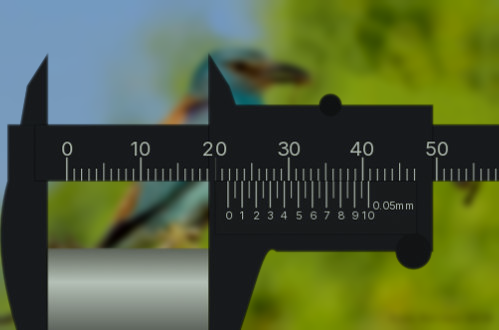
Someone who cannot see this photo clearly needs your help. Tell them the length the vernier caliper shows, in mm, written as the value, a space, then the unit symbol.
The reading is 21.8 mm
